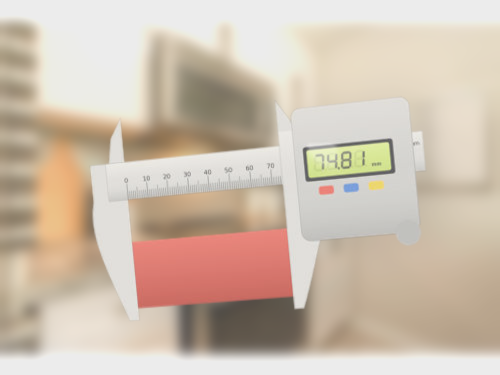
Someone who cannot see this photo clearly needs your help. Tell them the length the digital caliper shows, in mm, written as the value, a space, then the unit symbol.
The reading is 74.81 mm
